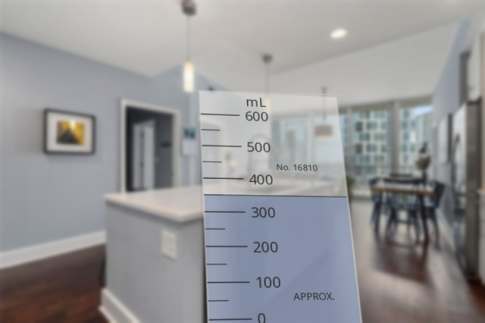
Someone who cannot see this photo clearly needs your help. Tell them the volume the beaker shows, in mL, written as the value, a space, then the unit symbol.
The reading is 350 mL
